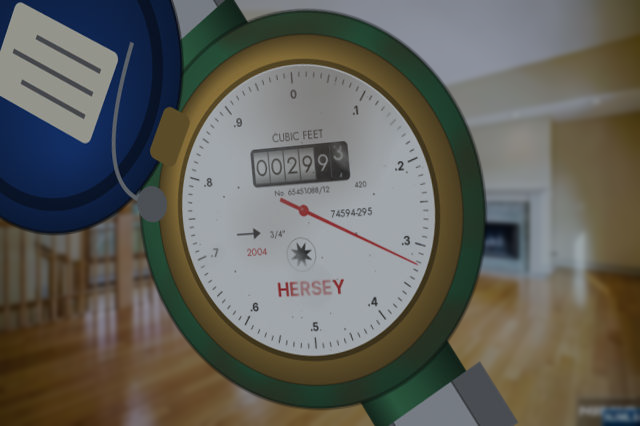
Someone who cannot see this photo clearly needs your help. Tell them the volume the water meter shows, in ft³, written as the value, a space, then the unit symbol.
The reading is 2993.32 ft³
